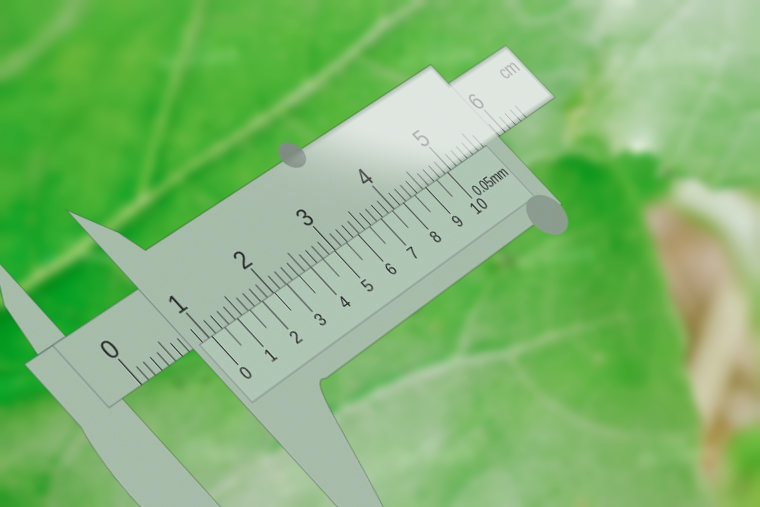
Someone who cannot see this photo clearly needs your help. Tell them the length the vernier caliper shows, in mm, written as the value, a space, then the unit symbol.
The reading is 10.4 mm
